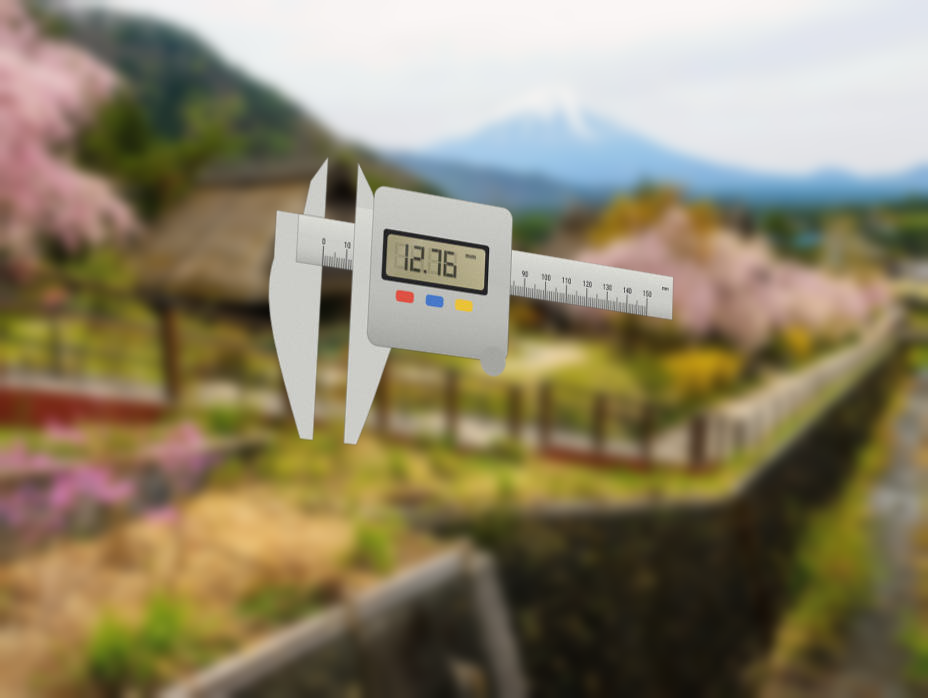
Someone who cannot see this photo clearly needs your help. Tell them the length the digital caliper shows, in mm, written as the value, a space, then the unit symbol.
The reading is 12.76 mm
